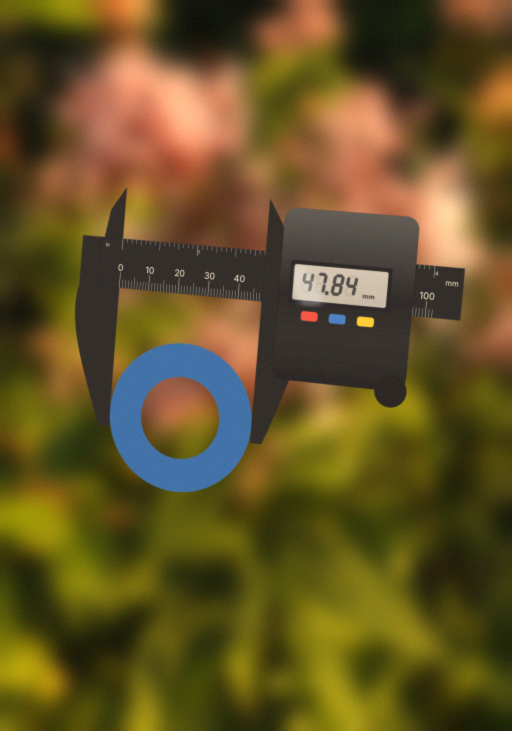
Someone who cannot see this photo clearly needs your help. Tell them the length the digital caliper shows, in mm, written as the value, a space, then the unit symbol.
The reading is 47.84 mm
